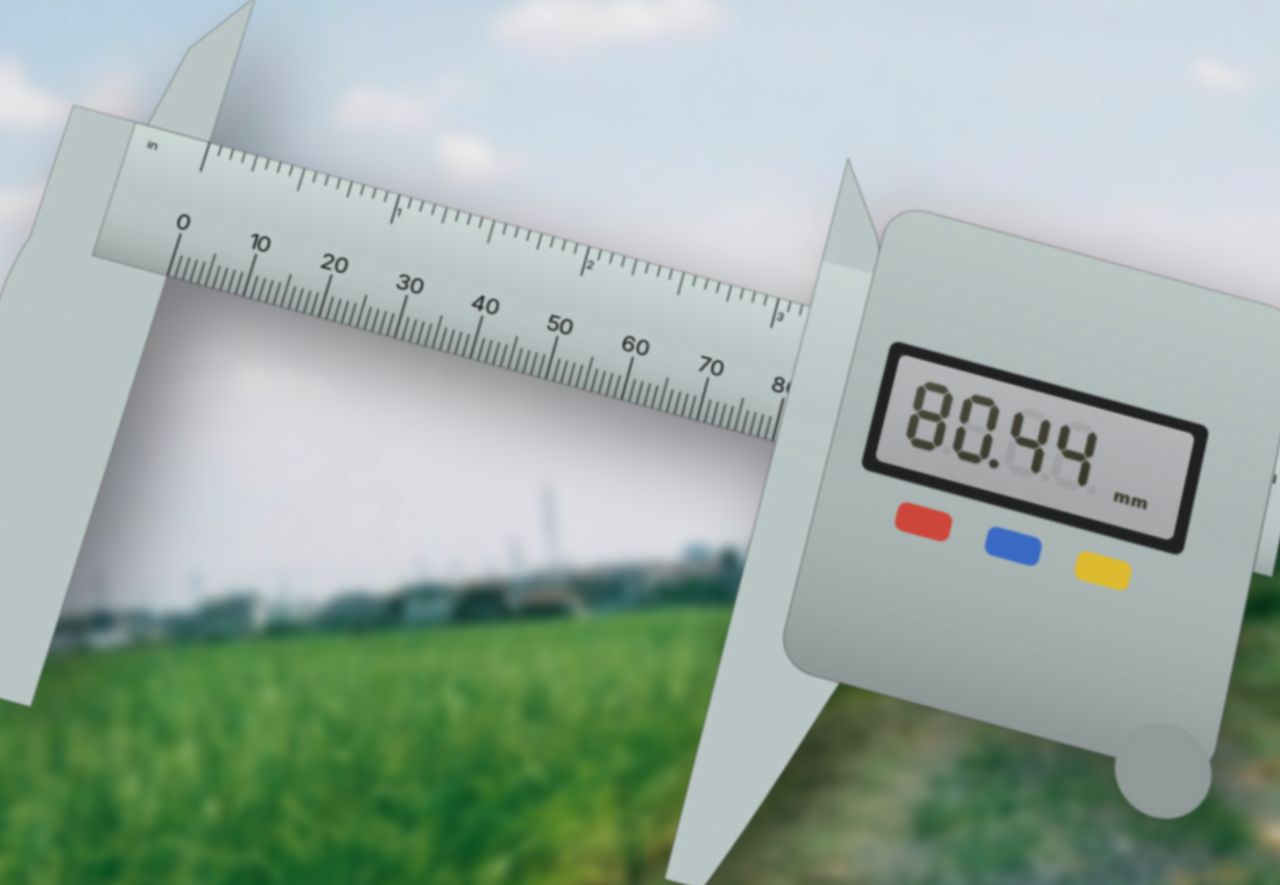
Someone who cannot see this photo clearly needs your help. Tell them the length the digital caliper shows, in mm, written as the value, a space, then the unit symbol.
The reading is 80.44 mm
